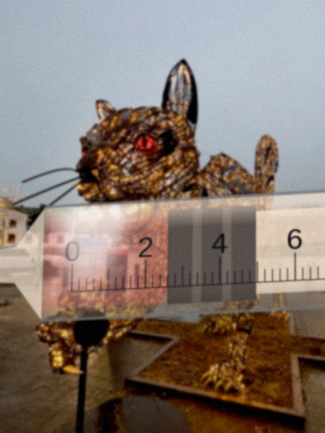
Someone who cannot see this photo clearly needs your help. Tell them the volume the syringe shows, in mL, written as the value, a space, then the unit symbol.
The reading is 2.6 mL
